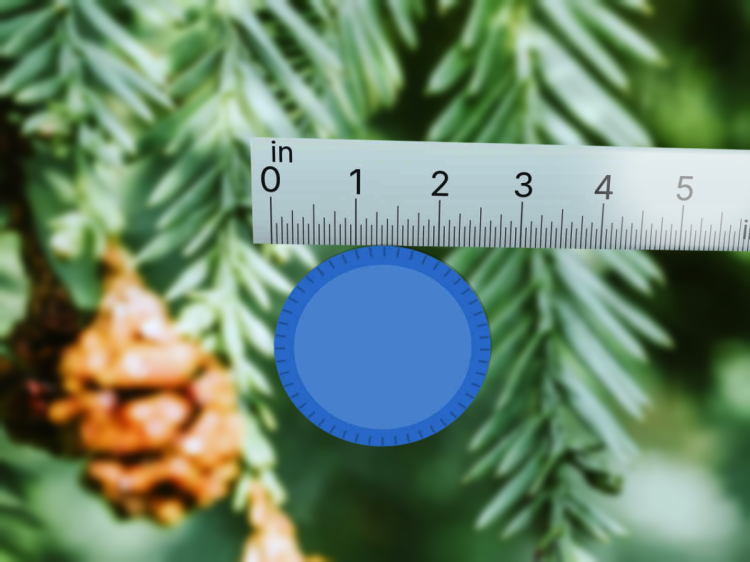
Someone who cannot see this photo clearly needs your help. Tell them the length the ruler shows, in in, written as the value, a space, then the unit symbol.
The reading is 2.6875 in
